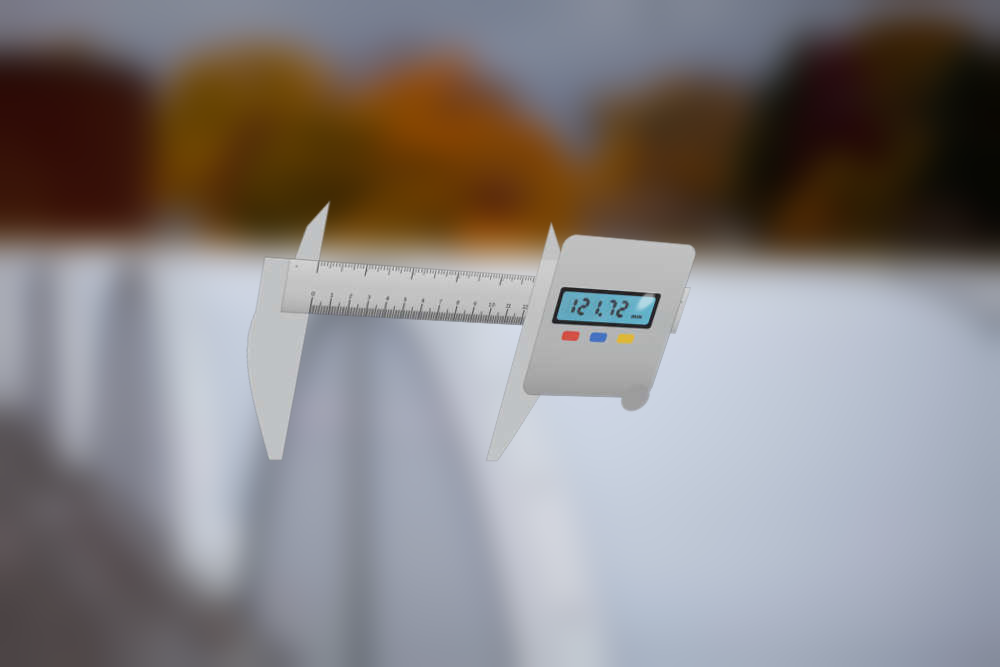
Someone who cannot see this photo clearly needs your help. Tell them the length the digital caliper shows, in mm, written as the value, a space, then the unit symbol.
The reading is 121.72 mm
